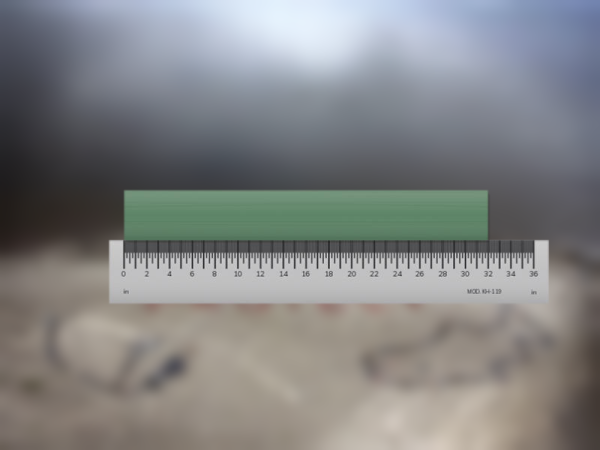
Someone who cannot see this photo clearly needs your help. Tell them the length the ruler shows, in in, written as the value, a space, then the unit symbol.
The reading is 32 in
